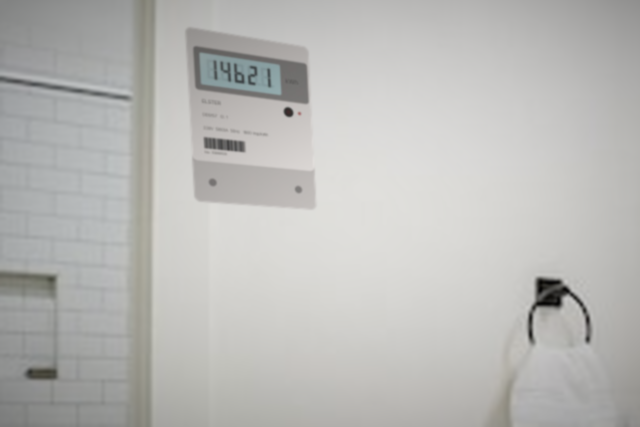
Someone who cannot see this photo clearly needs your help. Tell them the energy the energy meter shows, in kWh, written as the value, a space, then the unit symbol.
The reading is 14621 kWh
